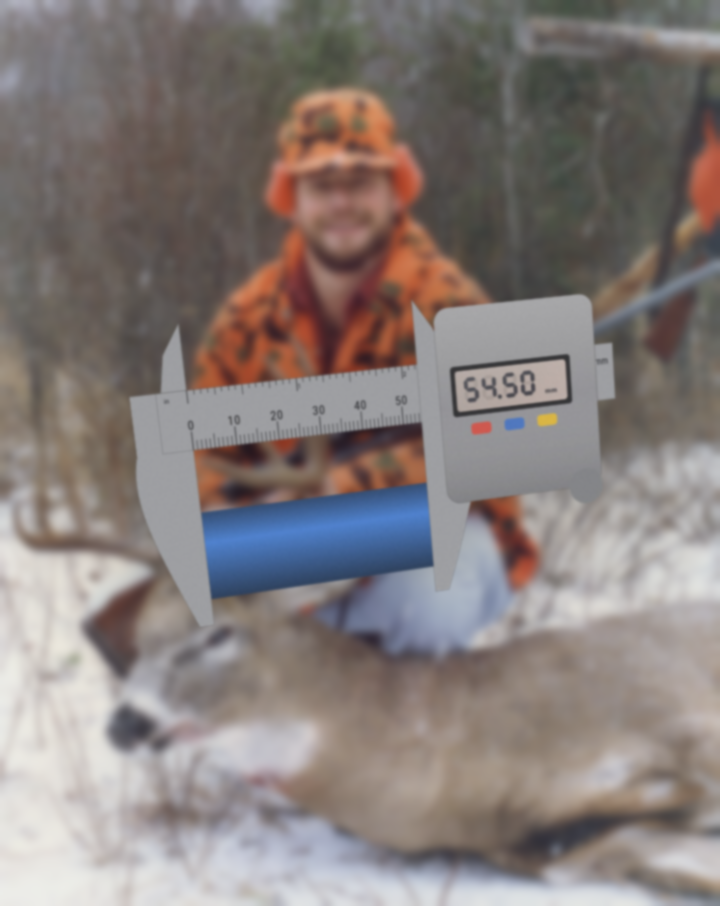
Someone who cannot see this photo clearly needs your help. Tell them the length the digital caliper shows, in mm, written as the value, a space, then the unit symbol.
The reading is 54.50 mm
